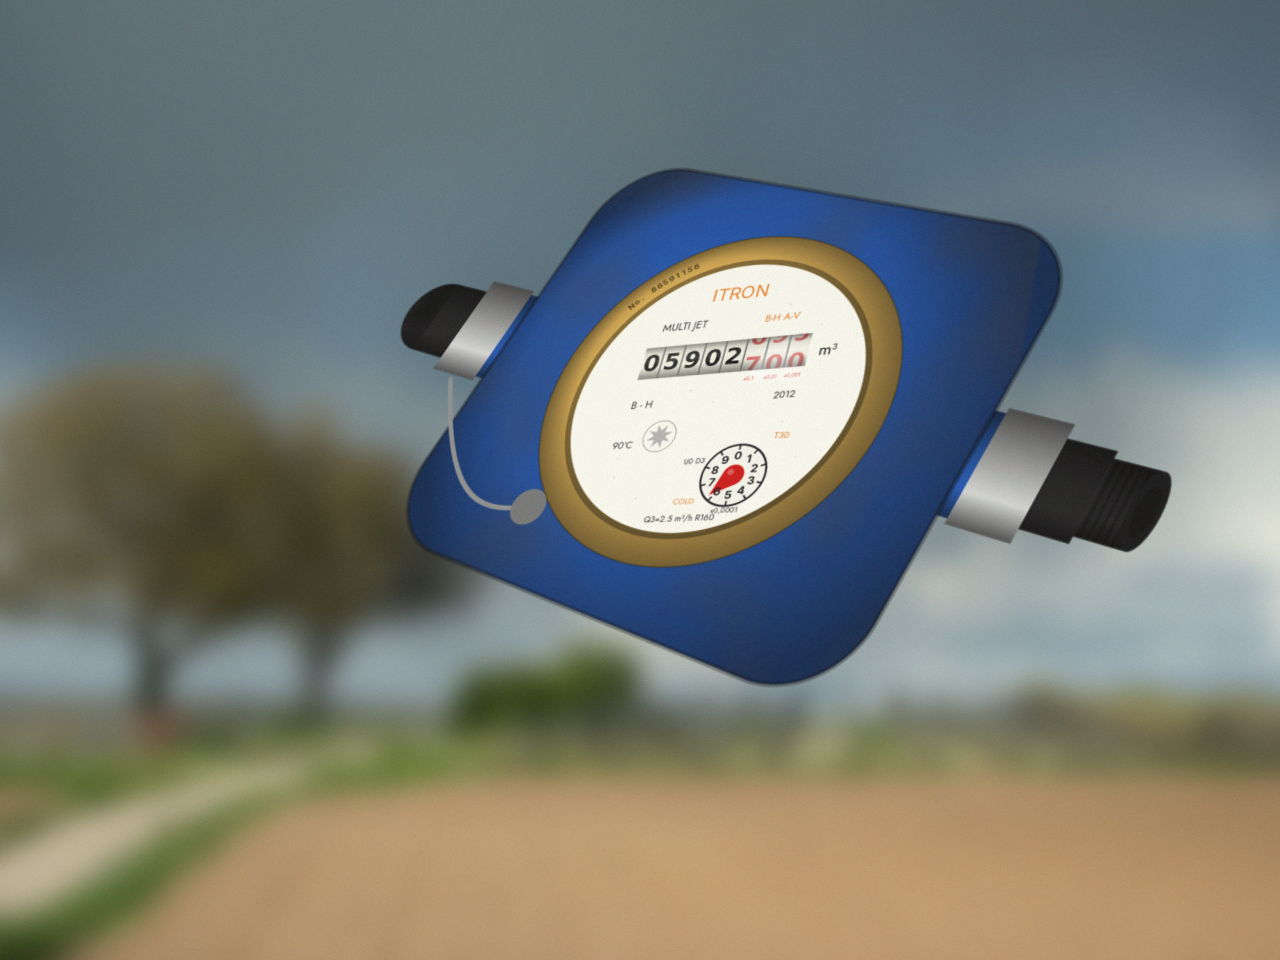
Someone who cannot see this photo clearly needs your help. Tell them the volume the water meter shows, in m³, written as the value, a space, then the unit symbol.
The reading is 5902.6996 m³
